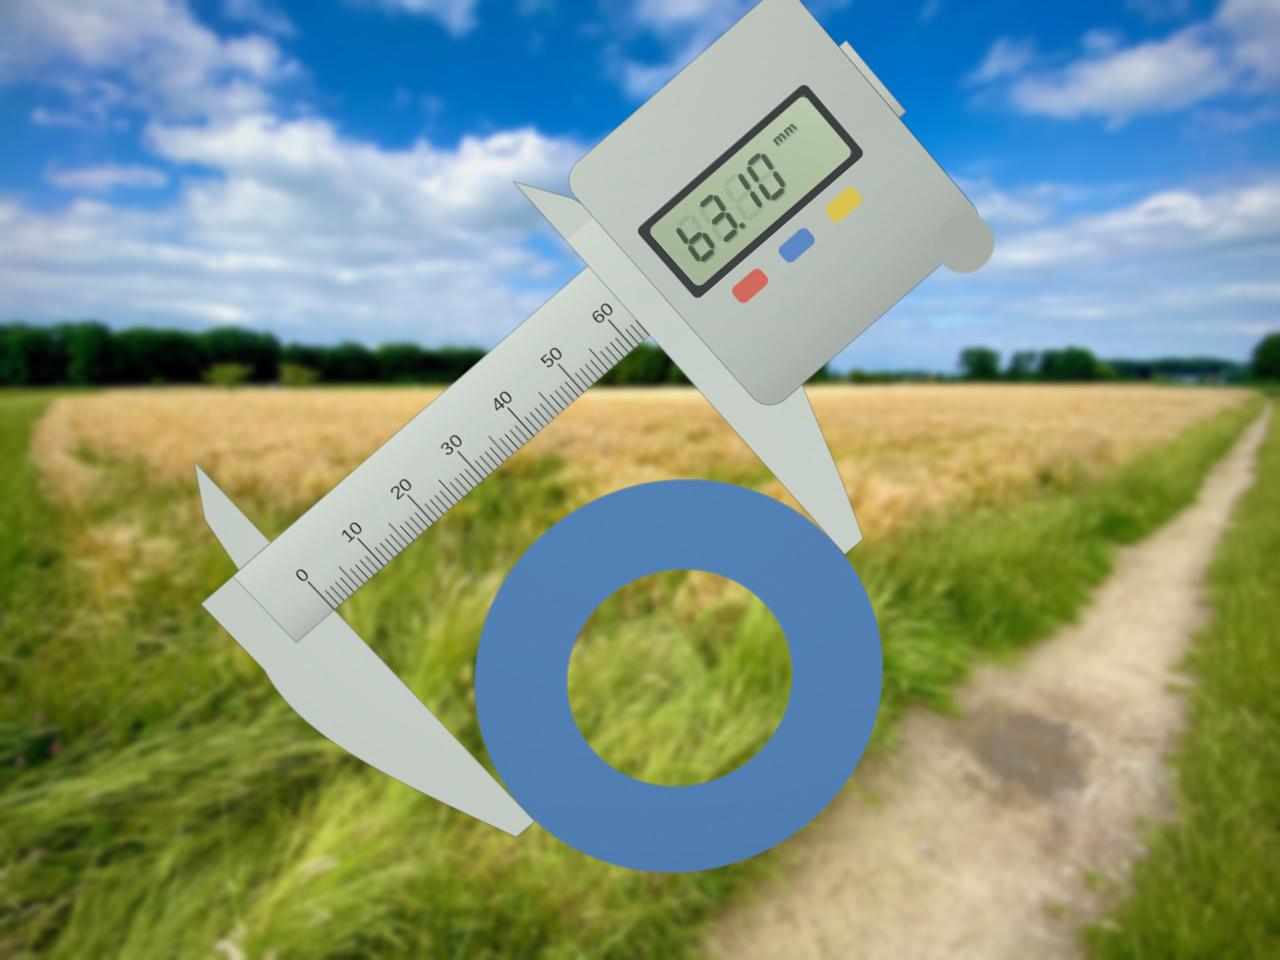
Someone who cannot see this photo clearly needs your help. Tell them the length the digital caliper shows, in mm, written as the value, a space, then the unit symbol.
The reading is 63.10 mm
